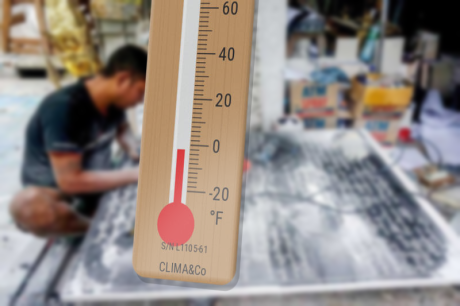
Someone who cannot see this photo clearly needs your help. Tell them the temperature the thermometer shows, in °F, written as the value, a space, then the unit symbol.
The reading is -2 °F
